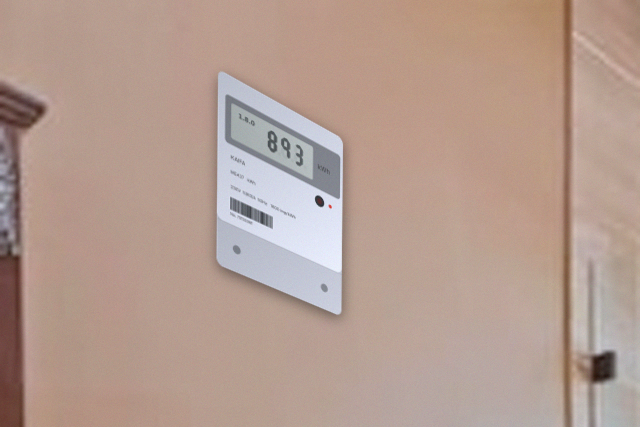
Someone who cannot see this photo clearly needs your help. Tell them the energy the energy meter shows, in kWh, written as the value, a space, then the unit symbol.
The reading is 893 kWh
